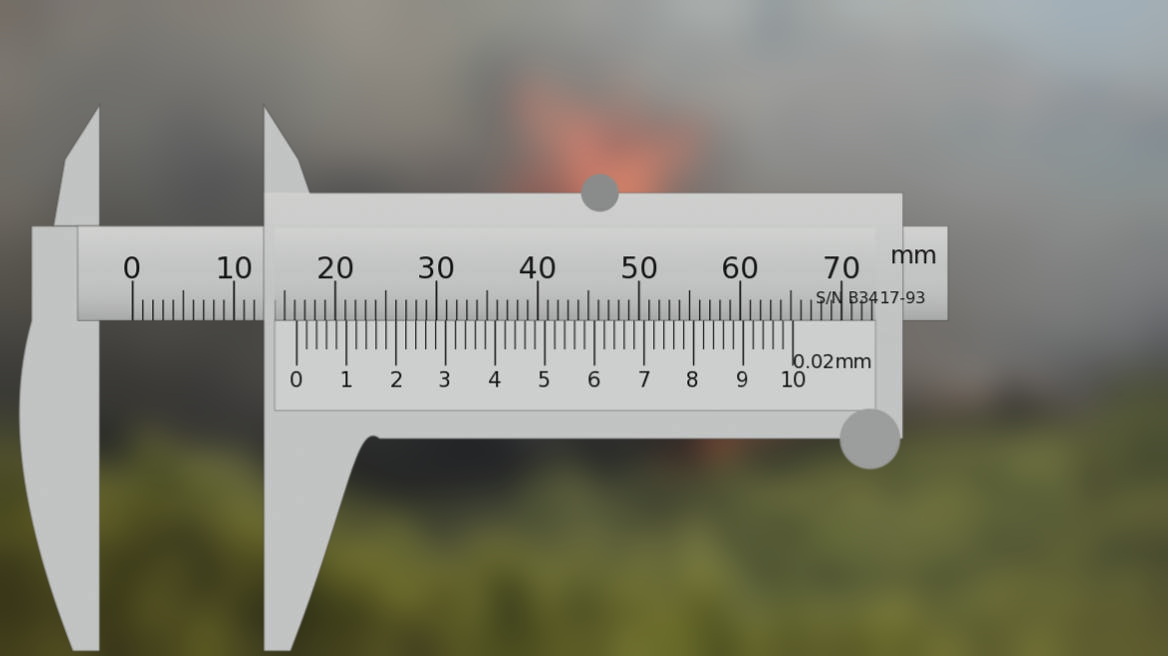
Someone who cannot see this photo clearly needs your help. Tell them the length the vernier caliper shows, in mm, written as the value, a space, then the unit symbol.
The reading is 16.2 mm
